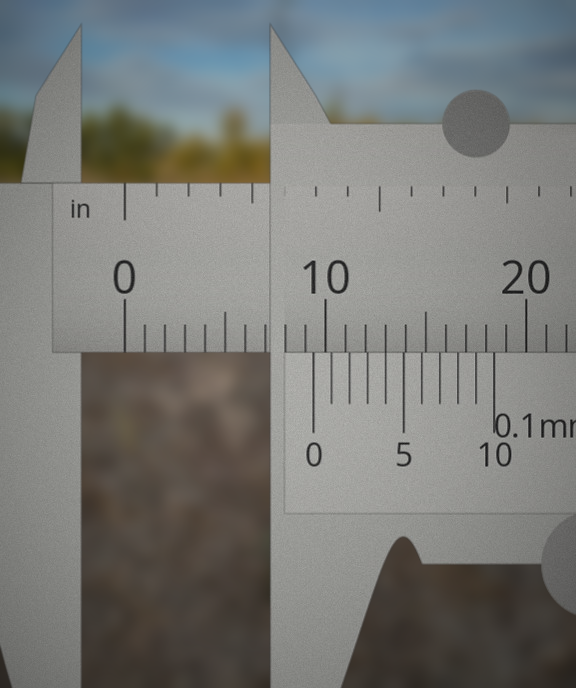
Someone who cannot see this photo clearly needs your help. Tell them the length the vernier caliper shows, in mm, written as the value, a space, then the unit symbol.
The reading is 9.4 mm
